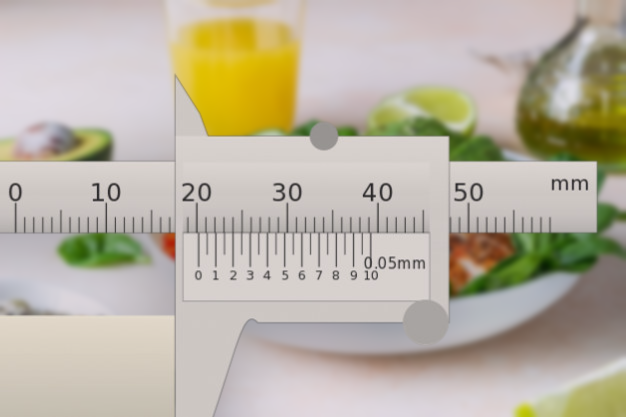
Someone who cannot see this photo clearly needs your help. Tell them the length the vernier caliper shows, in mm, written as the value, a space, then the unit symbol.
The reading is 20.2 mm
